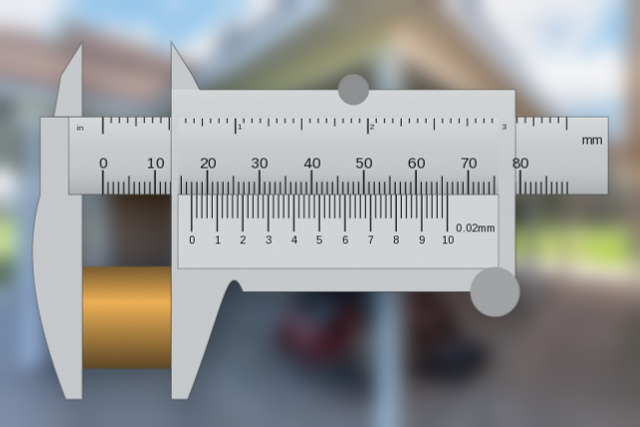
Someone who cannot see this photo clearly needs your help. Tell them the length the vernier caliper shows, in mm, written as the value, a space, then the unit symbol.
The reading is 17.0 mm
